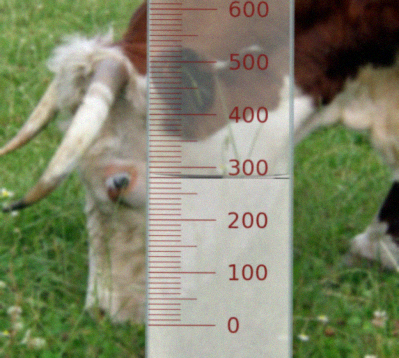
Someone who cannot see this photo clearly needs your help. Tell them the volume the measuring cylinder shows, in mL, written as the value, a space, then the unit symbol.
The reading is 280 mL
